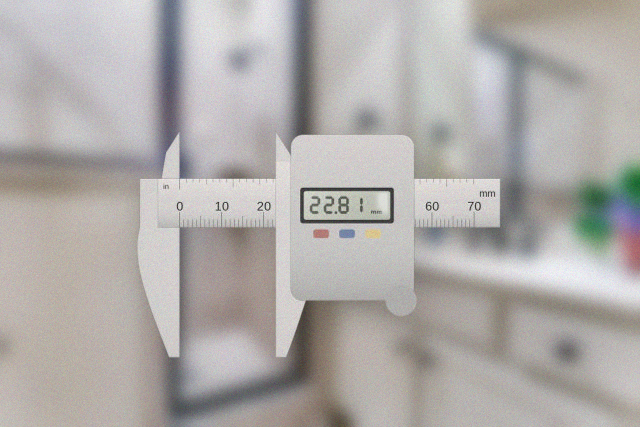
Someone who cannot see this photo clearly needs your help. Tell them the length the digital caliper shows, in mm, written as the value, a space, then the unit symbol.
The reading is 22.81 mm
